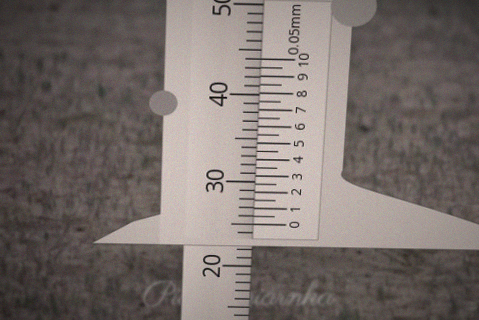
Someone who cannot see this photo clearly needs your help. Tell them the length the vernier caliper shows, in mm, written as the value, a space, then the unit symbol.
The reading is 25.0 mm
